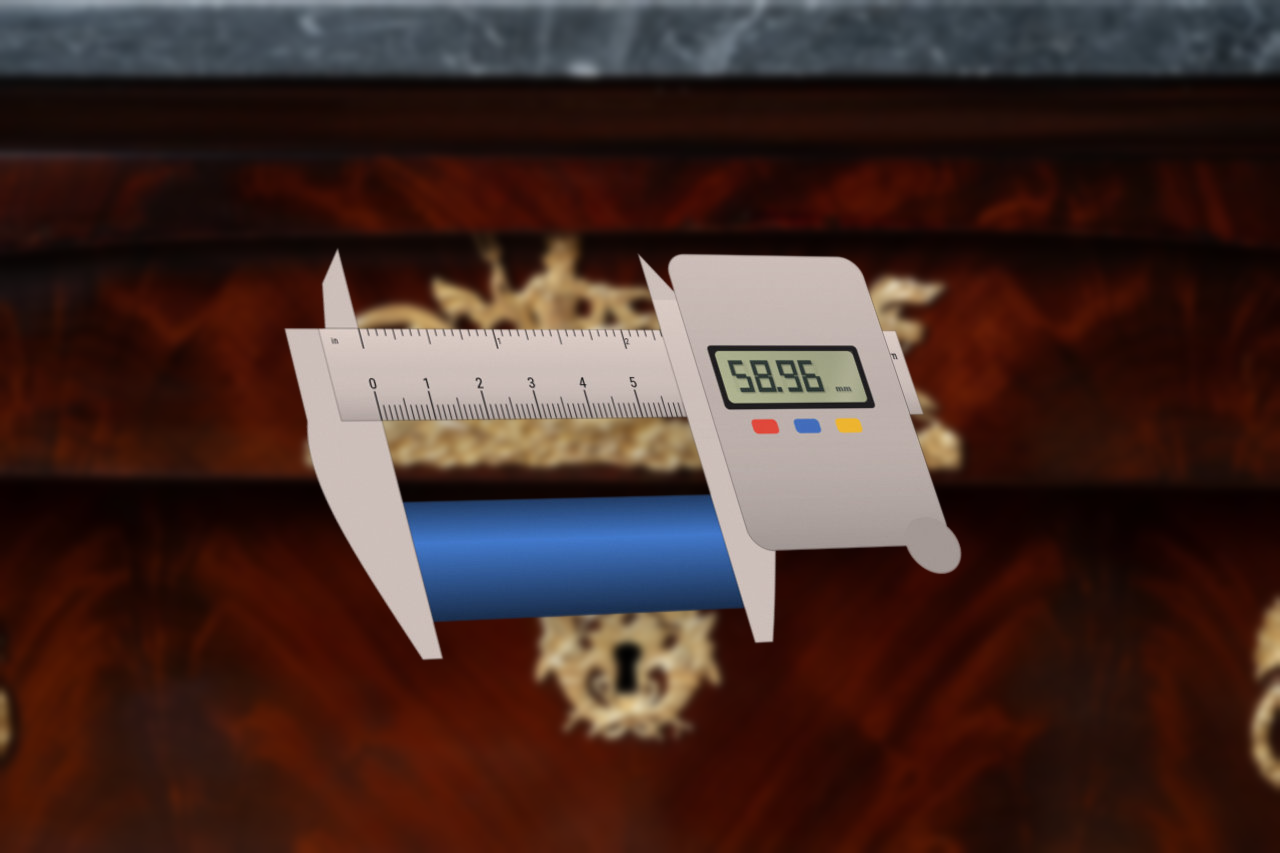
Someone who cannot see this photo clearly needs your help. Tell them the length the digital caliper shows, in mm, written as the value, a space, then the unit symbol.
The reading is 58.96 mm
